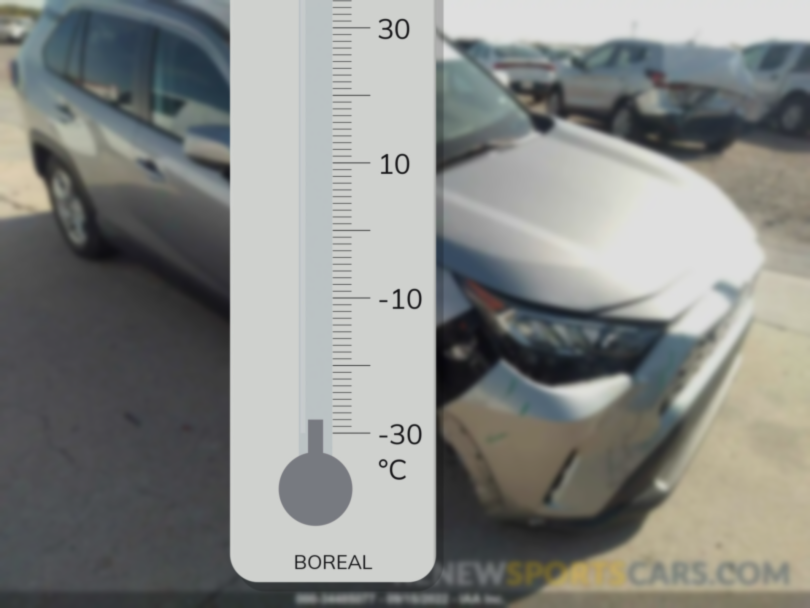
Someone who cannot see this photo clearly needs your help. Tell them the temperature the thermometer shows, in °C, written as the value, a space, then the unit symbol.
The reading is -28 °C
